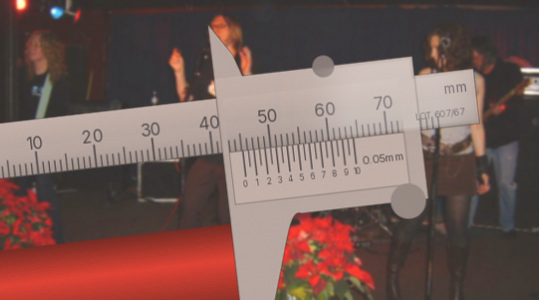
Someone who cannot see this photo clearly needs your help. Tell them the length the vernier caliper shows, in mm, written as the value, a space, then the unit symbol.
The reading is 45.2 mm
